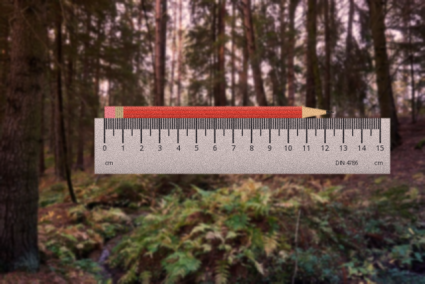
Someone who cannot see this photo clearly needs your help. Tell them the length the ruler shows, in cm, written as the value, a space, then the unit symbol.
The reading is 12.5 cm
